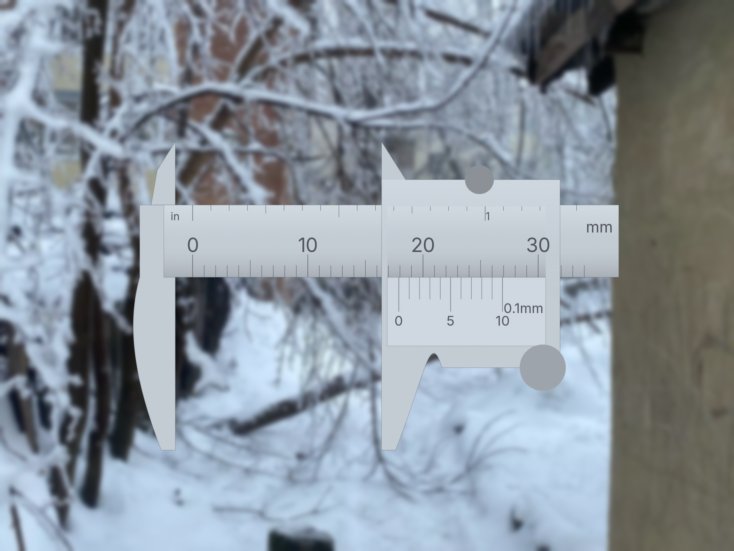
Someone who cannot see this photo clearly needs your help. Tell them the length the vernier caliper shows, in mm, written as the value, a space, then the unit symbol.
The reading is 17.9 mm
